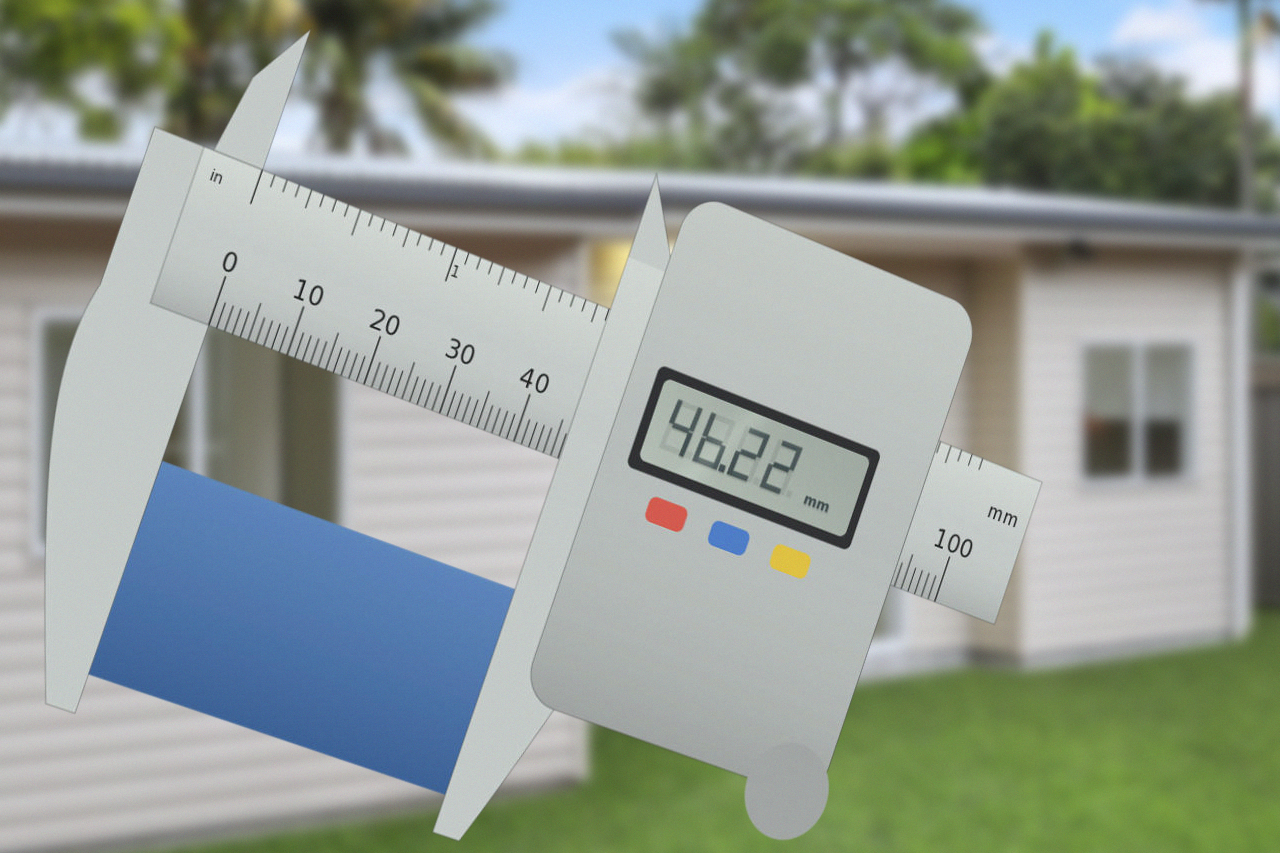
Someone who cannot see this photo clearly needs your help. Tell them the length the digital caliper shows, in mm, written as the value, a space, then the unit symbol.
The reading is 46.22 mm
